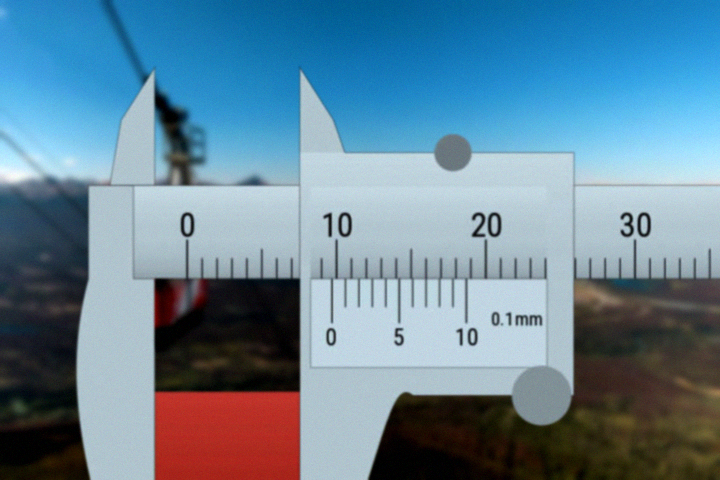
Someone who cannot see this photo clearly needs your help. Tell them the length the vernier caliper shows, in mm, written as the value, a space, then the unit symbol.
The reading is 9.7 mm
